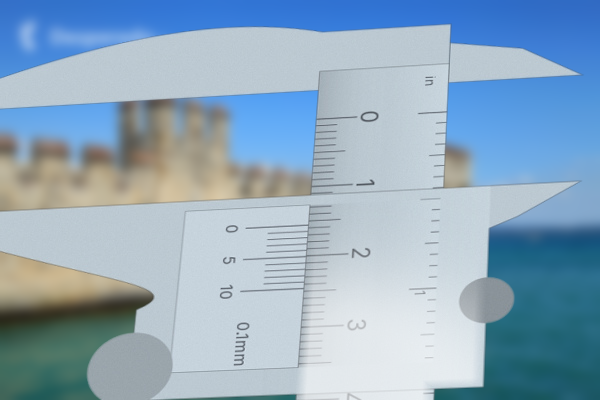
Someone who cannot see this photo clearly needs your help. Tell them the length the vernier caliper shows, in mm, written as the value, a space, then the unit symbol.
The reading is 15.6 mm
